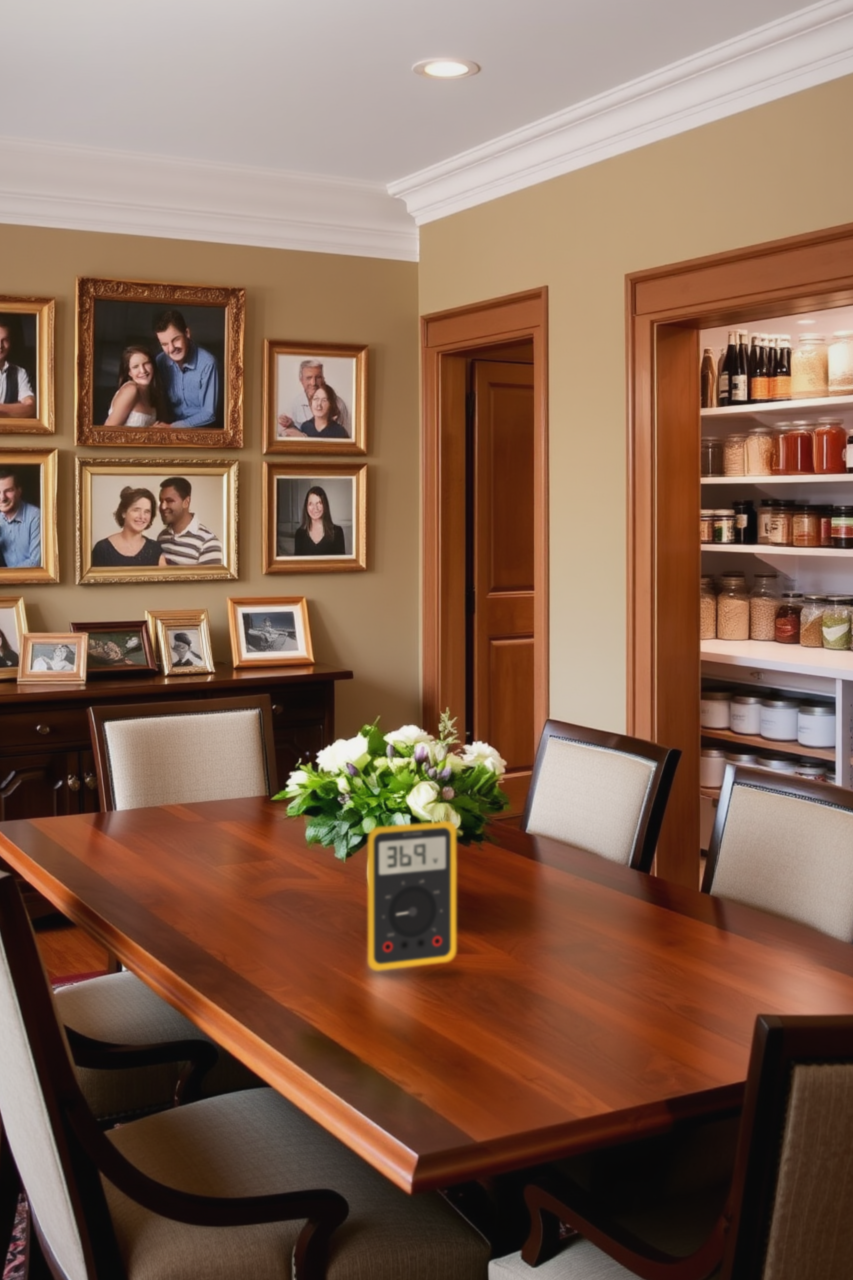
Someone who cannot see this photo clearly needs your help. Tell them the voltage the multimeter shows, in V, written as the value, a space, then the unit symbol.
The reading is 369 V
